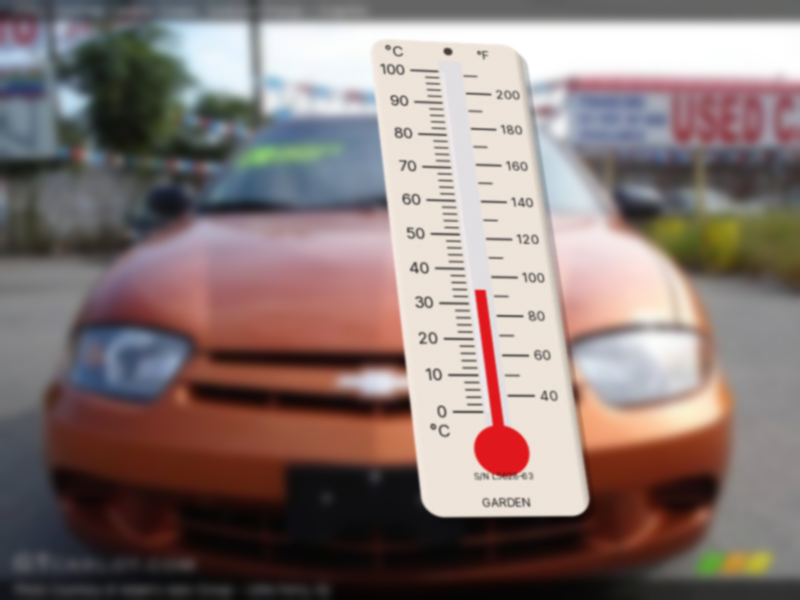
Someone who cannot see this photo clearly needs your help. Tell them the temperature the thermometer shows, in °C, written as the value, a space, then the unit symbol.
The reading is 34 °C
